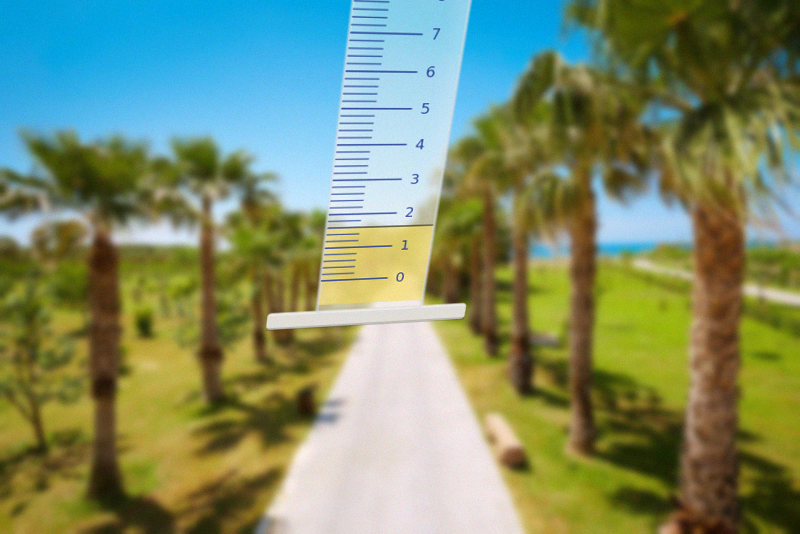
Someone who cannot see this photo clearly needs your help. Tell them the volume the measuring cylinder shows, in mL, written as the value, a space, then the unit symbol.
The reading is 1.6 mL
